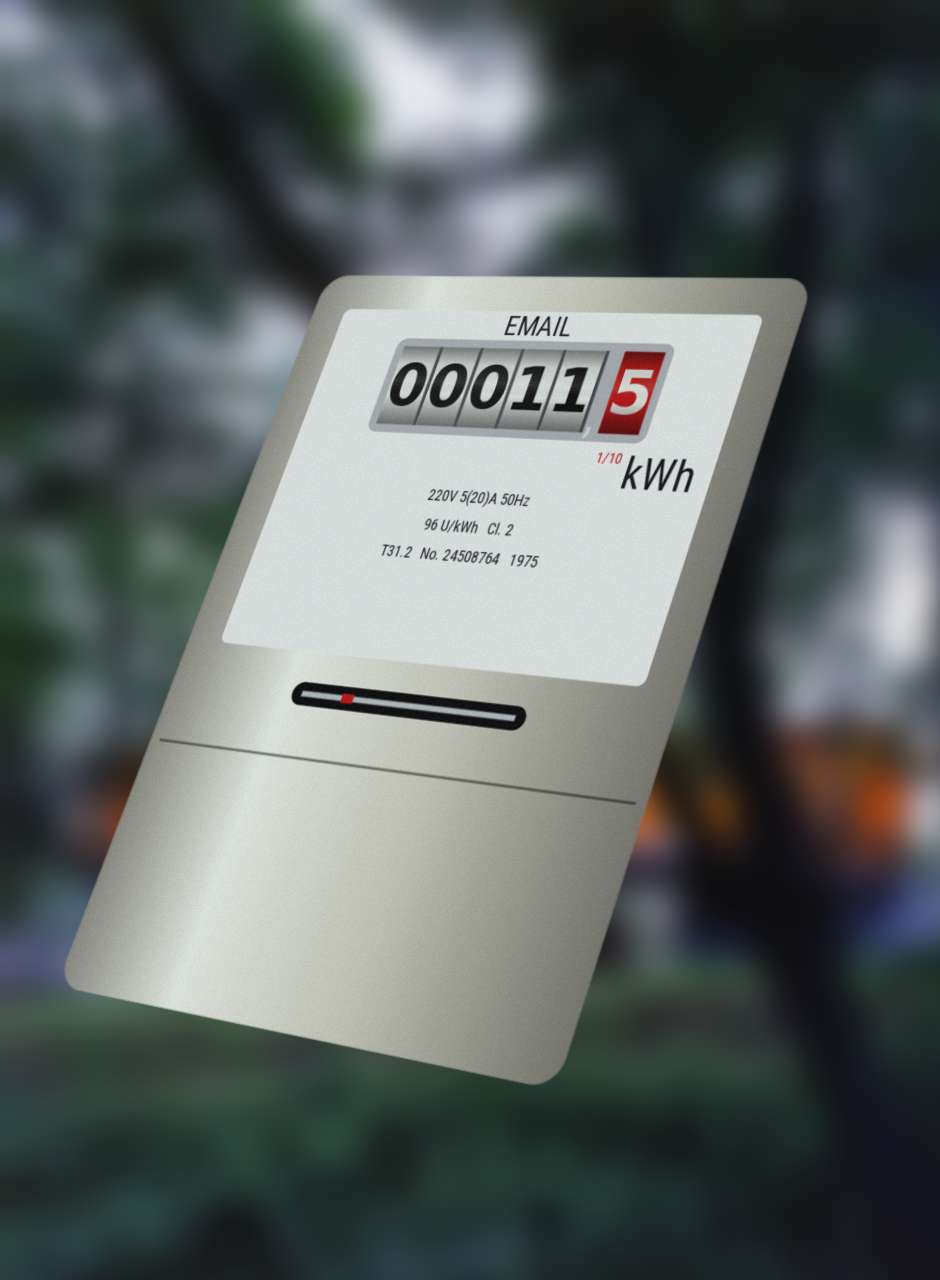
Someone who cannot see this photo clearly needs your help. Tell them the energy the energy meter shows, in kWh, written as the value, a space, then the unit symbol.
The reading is 11.5 kWh
